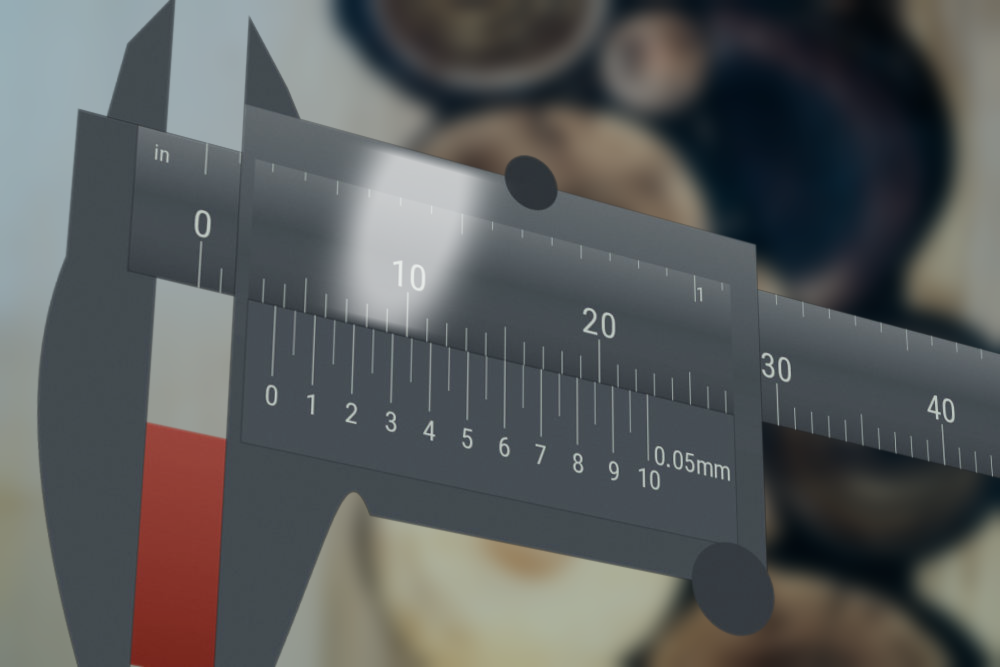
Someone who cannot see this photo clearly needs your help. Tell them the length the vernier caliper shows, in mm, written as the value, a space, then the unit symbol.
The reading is 3.6 mm
